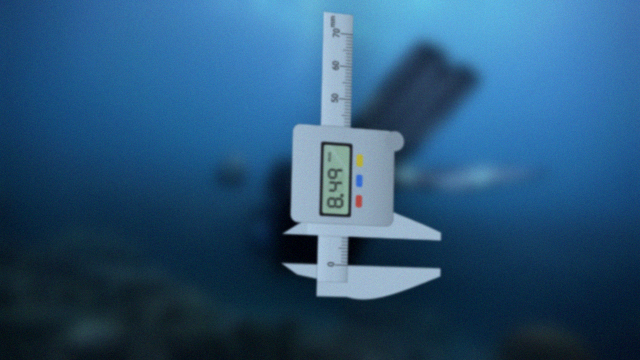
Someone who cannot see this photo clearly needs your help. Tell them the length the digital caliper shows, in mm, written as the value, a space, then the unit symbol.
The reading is 8.49 mm
